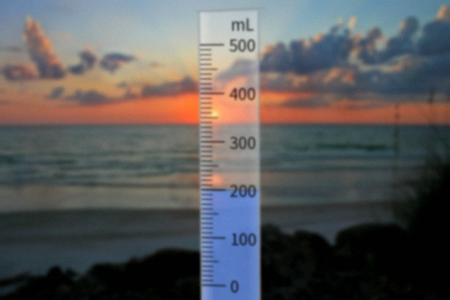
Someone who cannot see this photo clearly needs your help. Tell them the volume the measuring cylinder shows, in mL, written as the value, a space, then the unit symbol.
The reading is 200 mL
